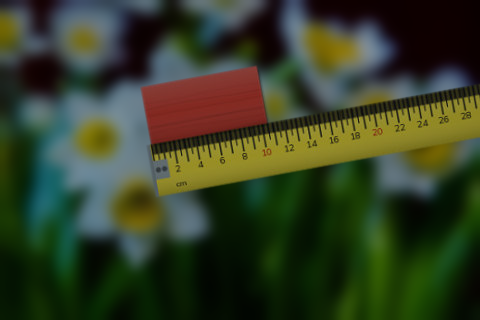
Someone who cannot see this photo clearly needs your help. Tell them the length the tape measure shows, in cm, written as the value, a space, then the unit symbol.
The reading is 10.5 cm
